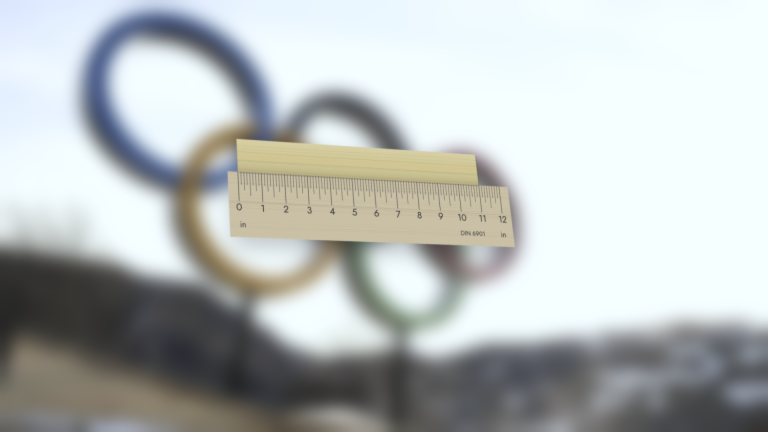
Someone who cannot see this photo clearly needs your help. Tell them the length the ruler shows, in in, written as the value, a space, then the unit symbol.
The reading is 11 in
